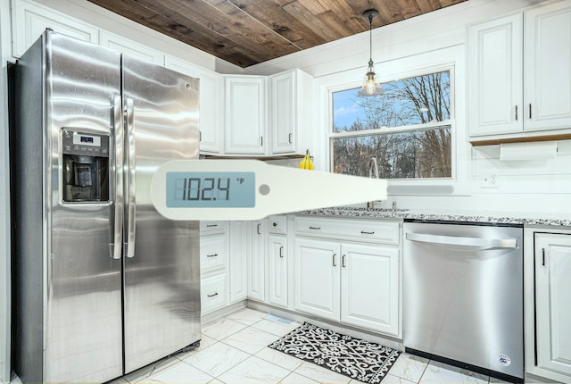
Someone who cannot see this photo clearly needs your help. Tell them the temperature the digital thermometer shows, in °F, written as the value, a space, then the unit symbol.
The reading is 102.4 °F
